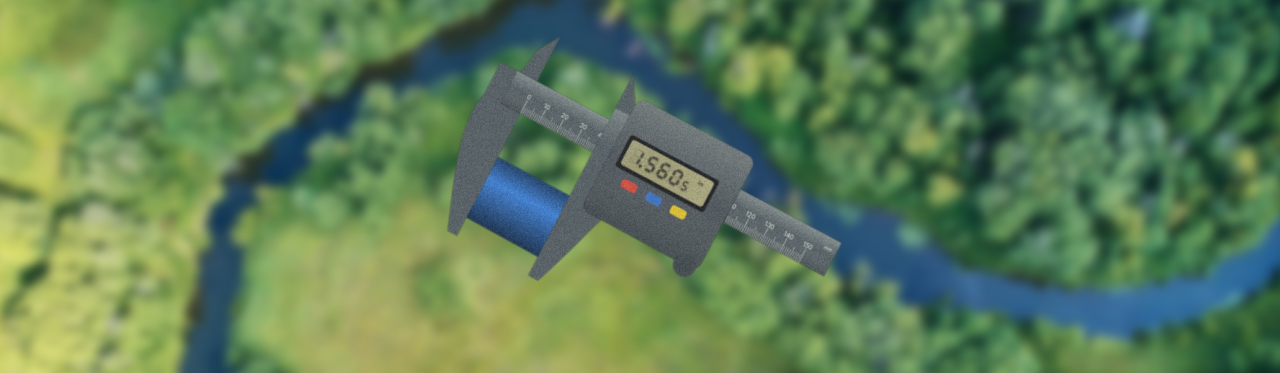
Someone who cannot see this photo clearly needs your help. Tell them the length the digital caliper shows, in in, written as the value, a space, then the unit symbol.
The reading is 1.5605 in
